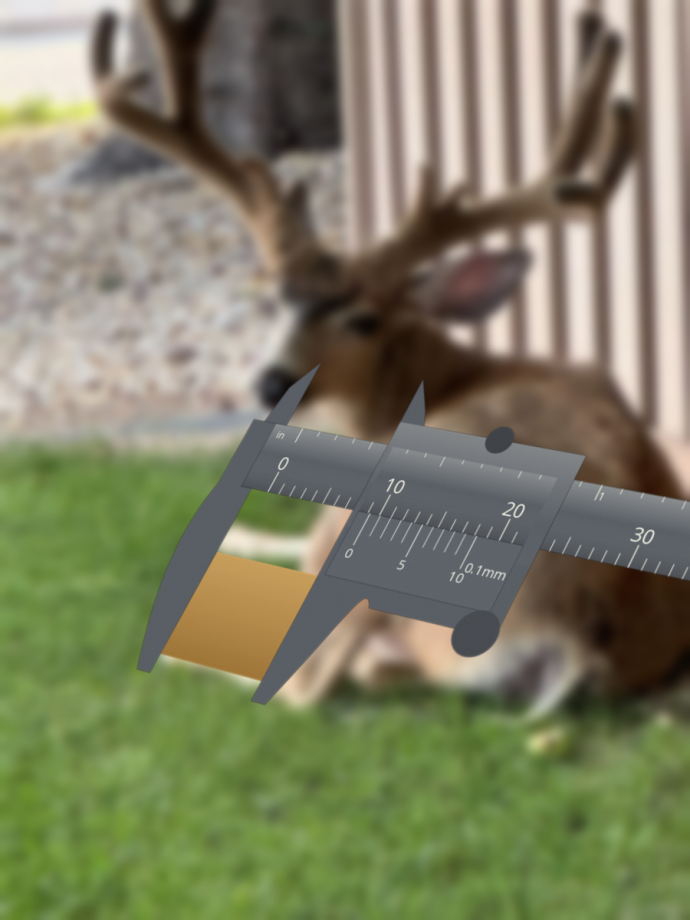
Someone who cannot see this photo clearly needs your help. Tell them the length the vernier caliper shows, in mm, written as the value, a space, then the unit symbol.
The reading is 9.2 mm
